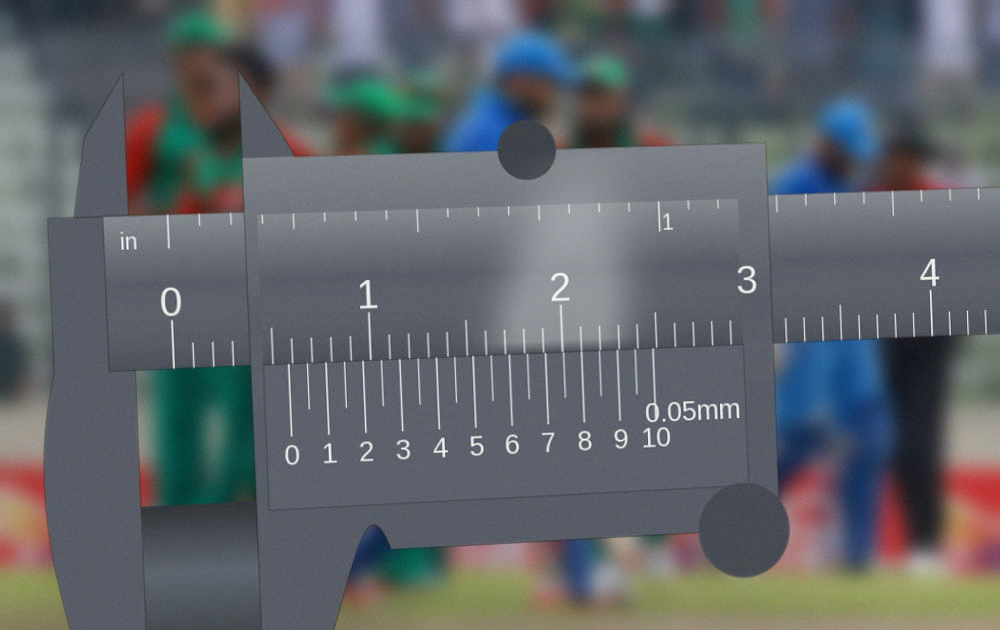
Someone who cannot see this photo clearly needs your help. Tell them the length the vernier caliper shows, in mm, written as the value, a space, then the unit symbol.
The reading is 5.8 mm
